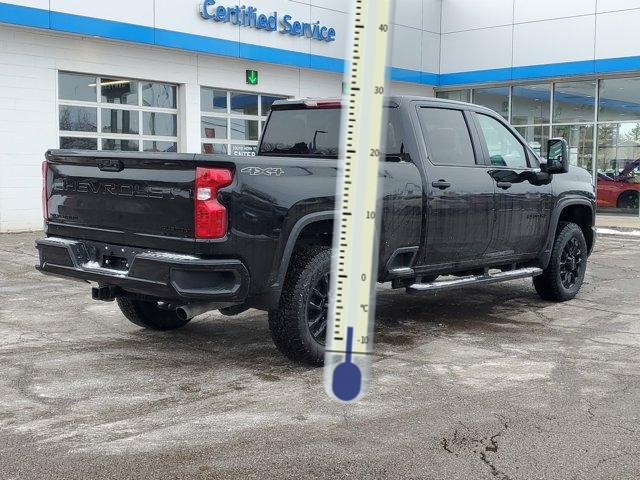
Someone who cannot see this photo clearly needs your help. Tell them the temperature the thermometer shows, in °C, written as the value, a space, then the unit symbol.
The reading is -8 °C
